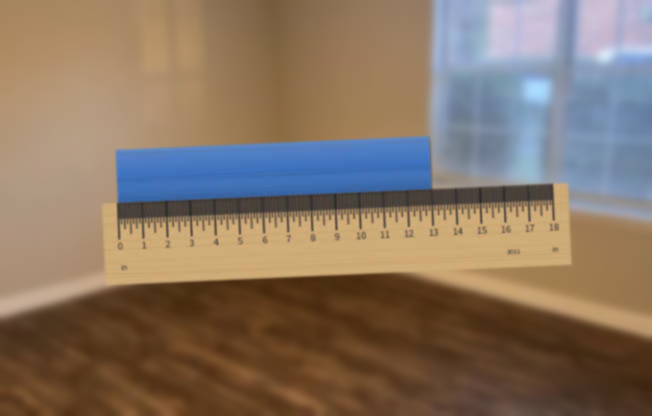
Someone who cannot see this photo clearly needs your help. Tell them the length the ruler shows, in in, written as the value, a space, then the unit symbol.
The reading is 13 in
